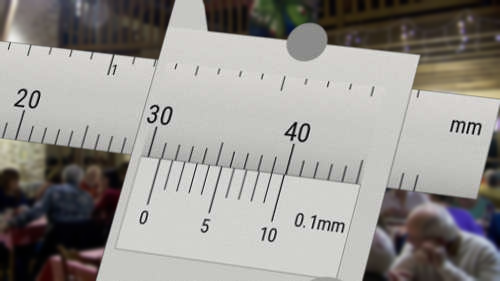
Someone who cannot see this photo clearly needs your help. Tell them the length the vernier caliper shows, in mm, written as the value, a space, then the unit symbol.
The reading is 30.9 mm
